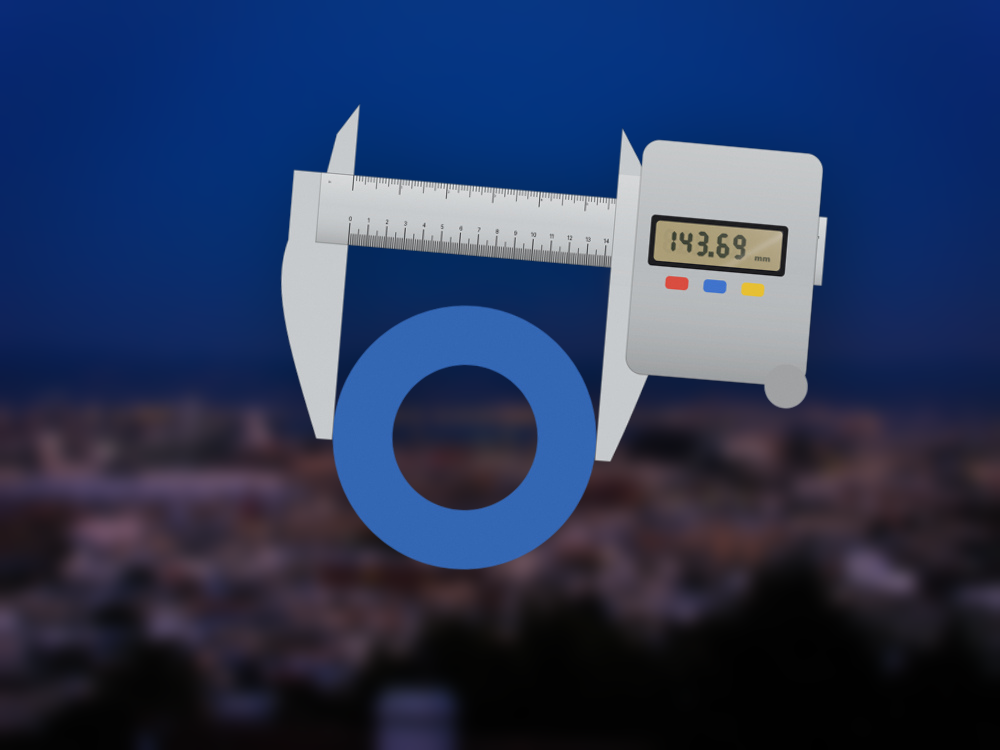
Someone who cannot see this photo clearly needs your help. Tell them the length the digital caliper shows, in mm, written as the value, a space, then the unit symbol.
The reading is 143.69 mm
